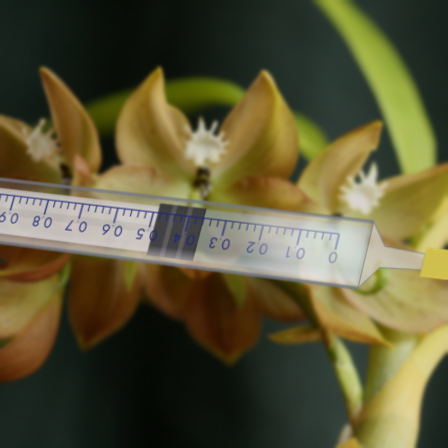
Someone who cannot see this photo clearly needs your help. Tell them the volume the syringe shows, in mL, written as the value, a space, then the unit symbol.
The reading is 0.36 mL
